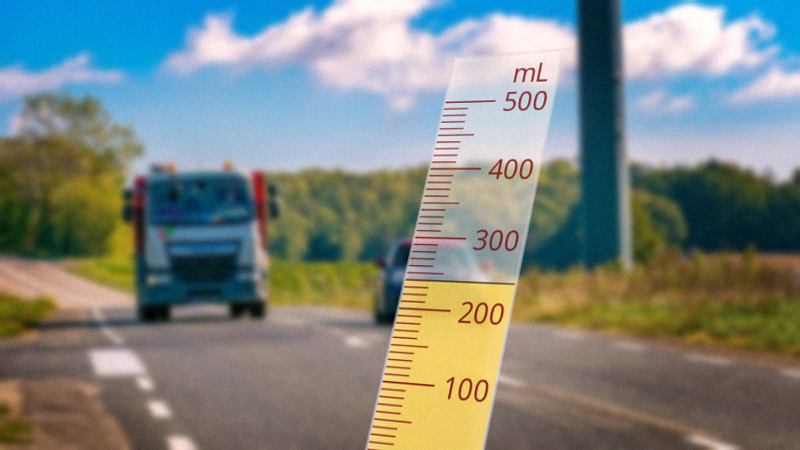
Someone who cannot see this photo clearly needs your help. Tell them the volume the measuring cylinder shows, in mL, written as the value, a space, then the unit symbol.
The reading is 240 mL
